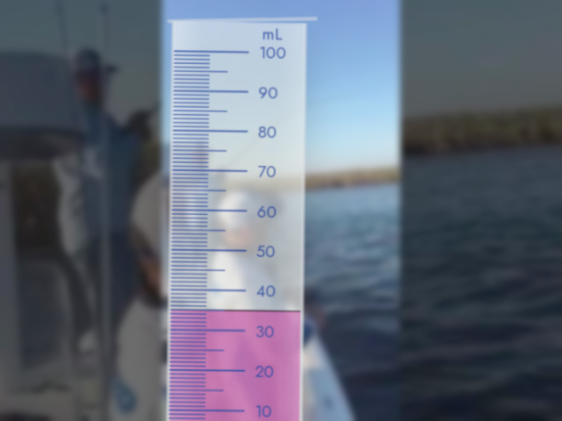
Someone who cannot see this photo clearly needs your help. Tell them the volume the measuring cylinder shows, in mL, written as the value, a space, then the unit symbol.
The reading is 35 mL
